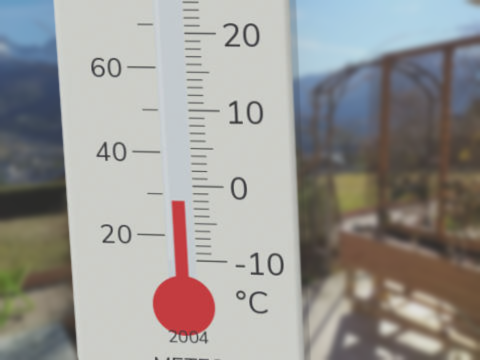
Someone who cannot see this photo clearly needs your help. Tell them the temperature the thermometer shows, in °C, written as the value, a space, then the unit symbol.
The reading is -2 °C
